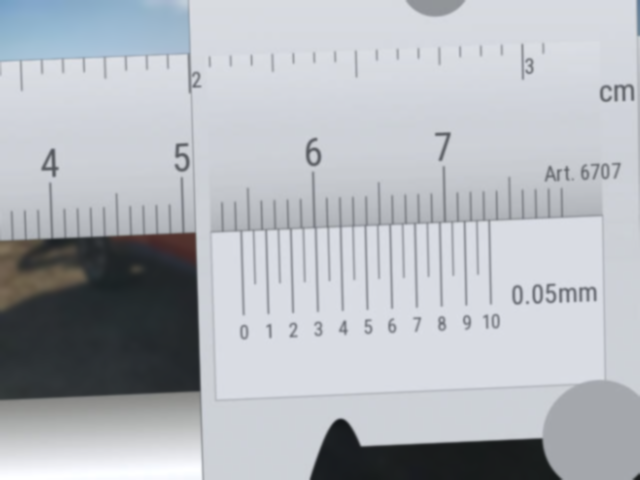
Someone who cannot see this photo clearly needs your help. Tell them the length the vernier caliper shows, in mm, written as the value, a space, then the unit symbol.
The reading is 54.4 mm
